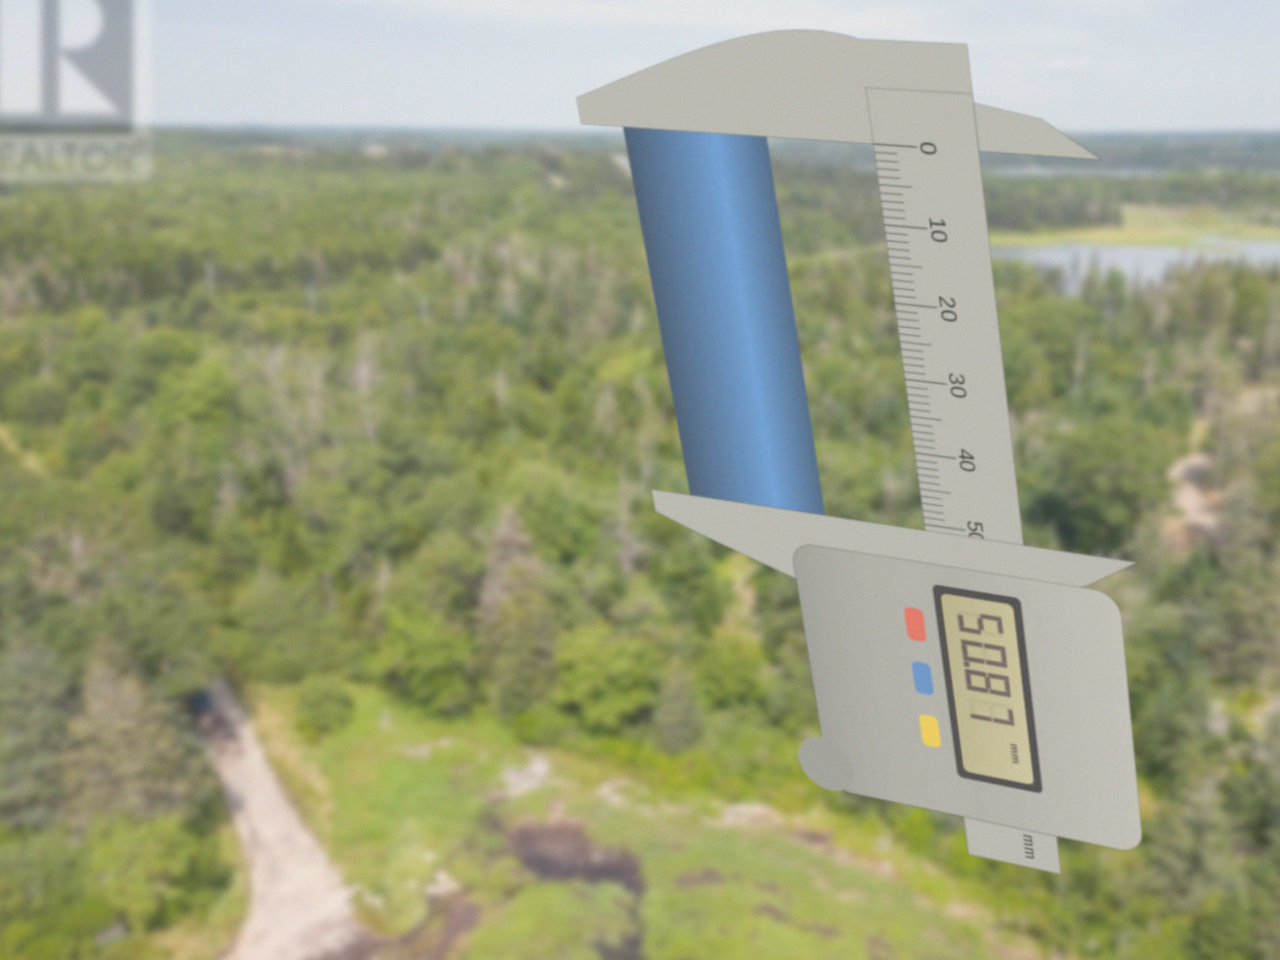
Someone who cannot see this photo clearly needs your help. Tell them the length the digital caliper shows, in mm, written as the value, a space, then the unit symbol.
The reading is 50.87 mm
